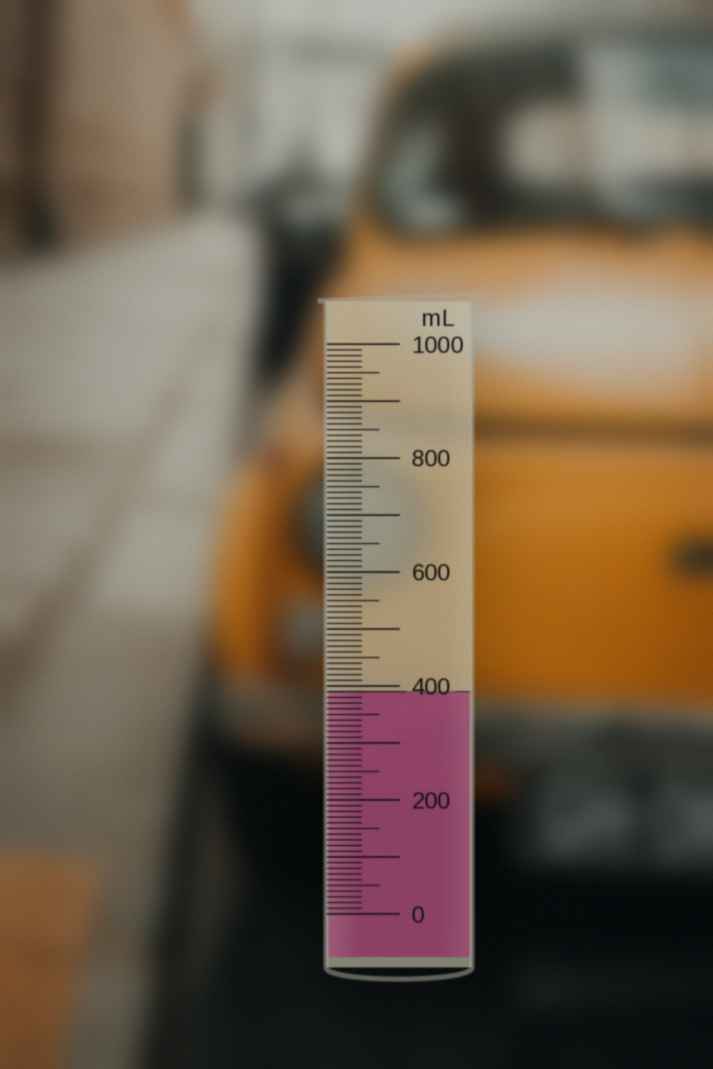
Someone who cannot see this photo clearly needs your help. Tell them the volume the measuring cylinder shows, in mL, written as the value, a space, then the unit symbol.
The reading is 390 mL
